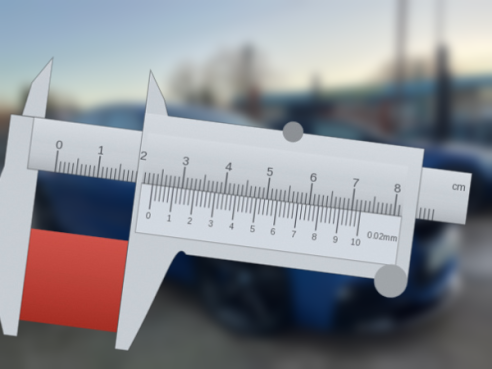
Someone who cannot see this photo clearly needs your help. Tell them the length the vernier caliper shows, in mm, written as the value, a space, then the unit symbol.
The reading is 23.0 mm
